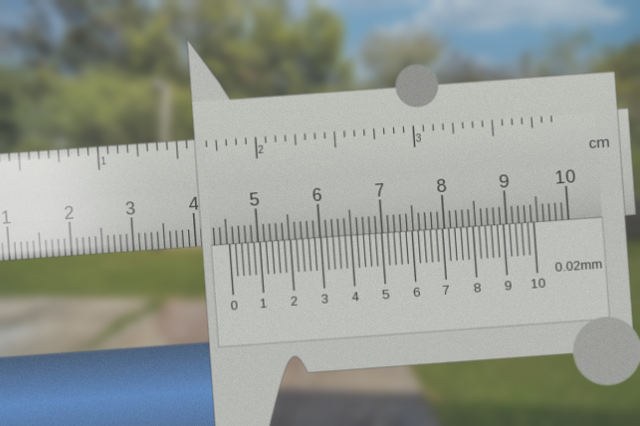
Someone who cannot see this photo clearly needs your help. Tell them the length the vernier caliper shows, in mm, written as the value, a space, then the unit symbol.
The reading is 45.4 mm
